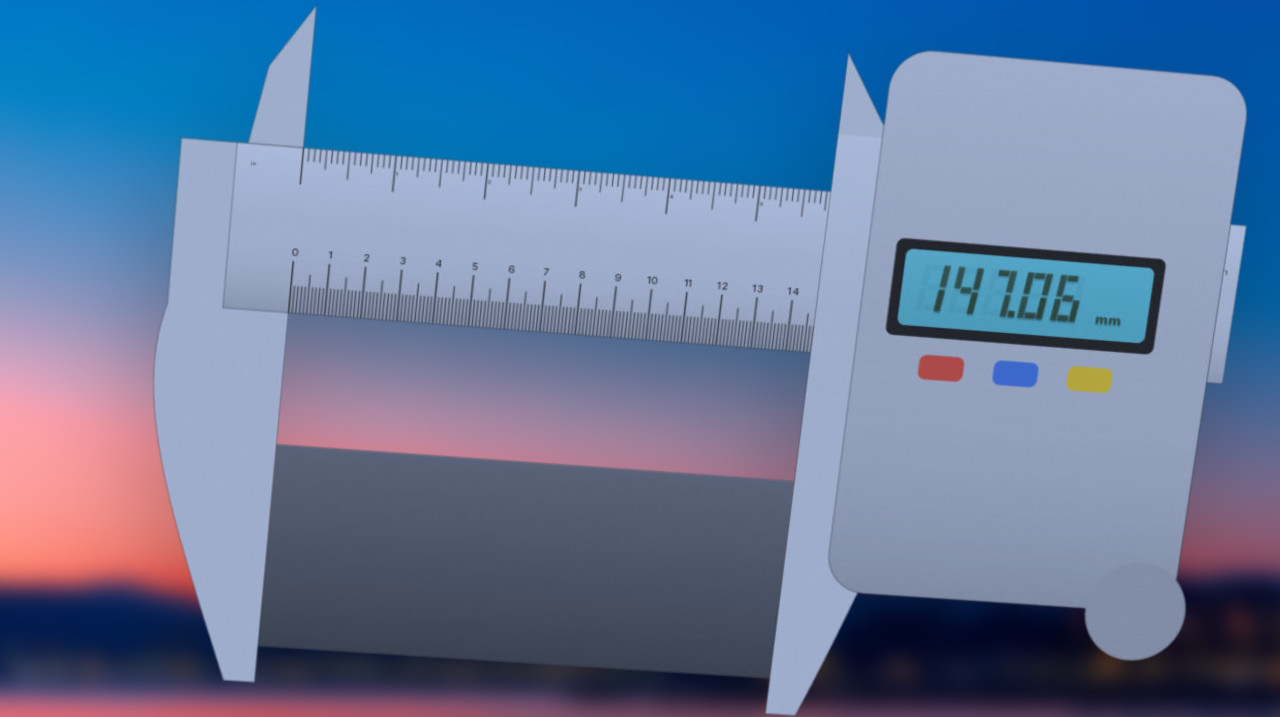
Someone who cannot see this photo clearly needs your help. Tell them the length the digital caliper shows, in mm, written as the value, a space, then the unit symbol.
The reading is 147.06 mm
